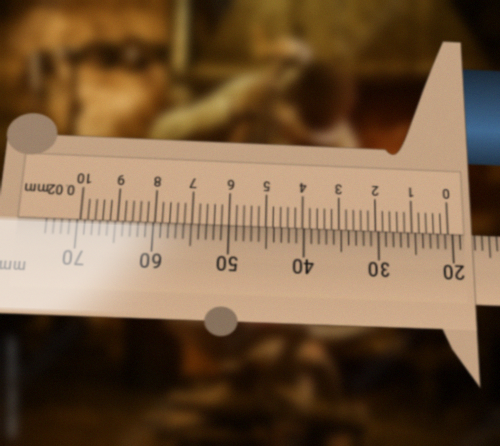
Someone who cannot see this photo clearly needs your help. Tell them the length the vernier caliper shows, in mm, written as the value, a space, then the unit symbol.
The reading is 20.6 mm
